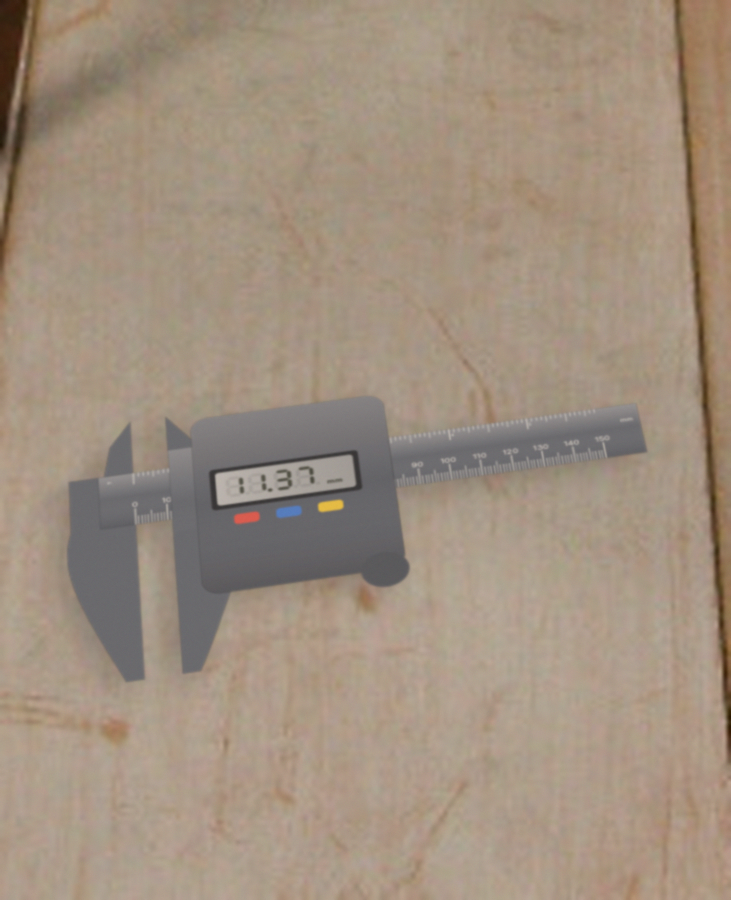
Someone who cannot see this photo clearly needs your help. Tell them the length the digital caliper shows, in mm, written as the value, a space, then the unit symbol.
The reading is 11.37 mm
